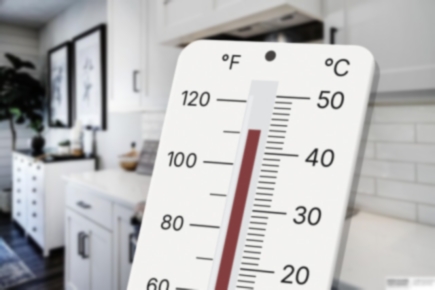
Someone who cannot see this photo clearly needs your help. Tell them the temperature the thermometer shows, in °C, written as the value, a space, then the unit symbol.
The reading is 44 °C
